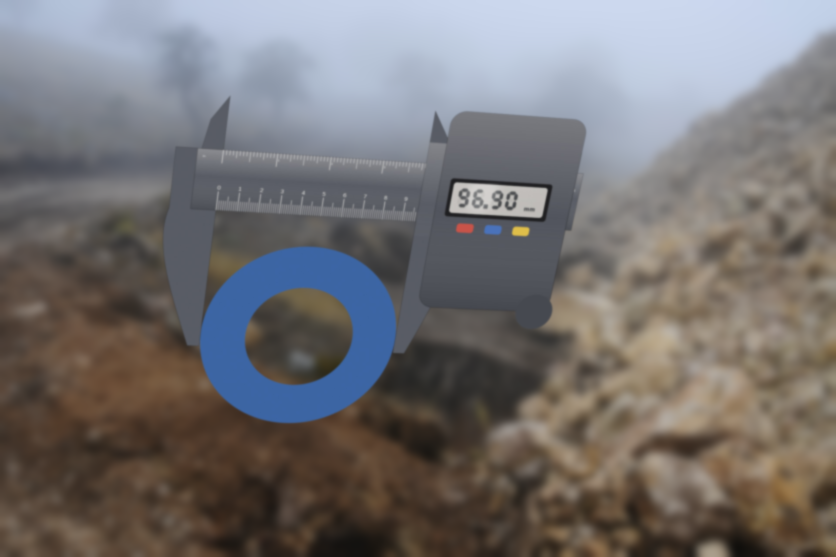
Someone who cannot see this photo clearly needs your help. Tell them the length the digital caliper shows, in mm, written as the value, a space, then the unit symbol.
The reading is 96.90 mm
